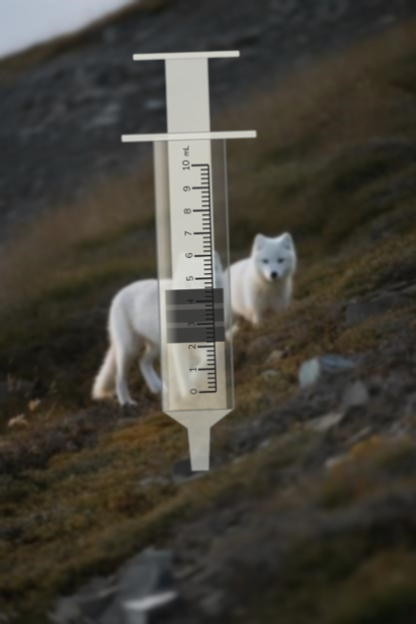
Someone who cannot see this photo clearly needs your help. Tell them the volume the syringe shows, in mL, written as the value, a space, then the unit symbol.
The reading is 2.2 mL
